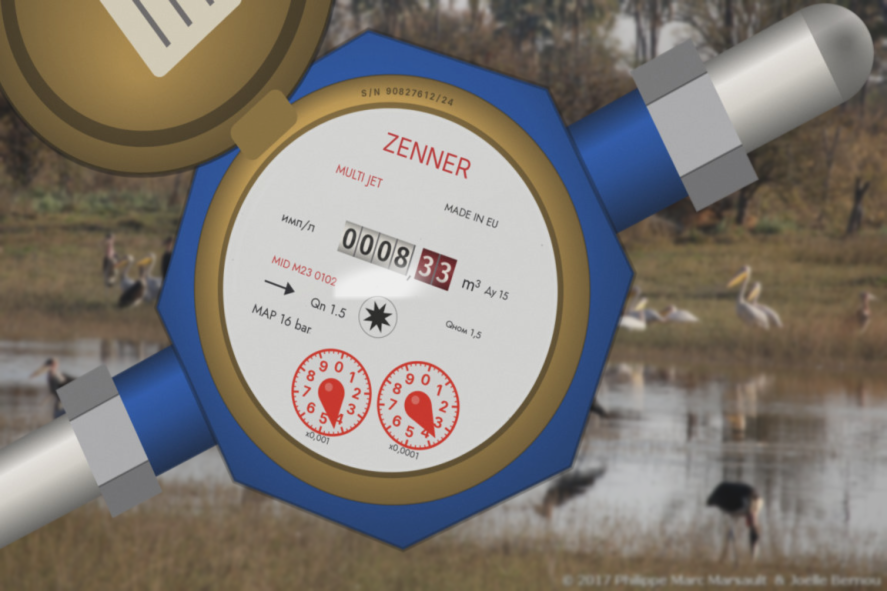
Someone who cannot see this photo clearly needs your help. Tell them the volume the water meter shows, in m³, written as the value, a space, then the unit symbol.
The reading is 8.3343 m³
